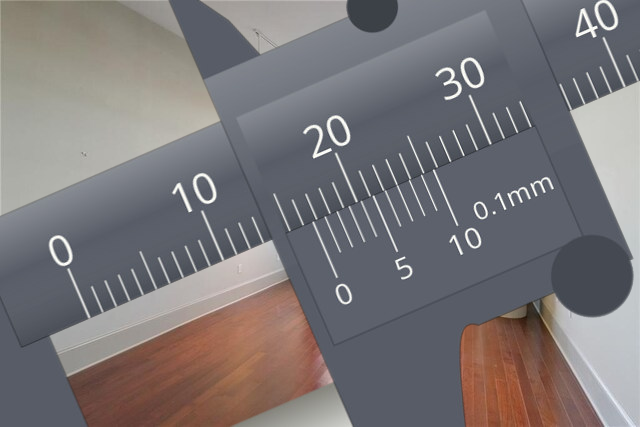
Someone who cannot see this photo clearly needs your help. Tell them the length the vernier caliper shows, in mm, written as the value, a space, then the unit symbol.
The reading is 16.7 mm
